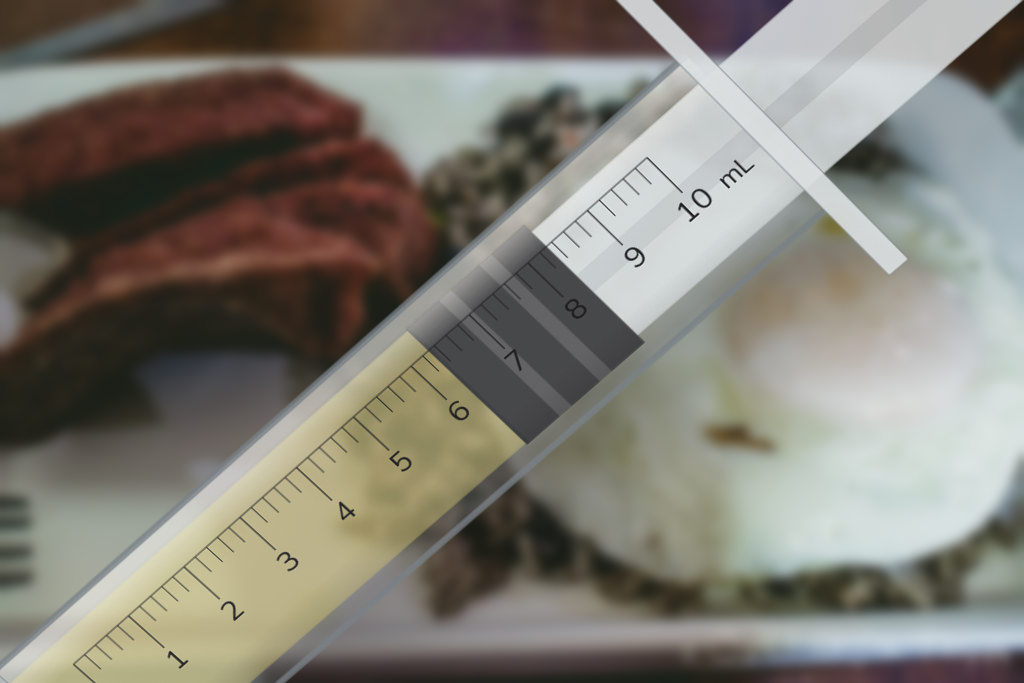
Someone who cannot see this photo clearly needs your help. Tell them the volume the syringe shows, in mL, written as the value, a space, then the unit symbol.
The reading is 6.3 mL
